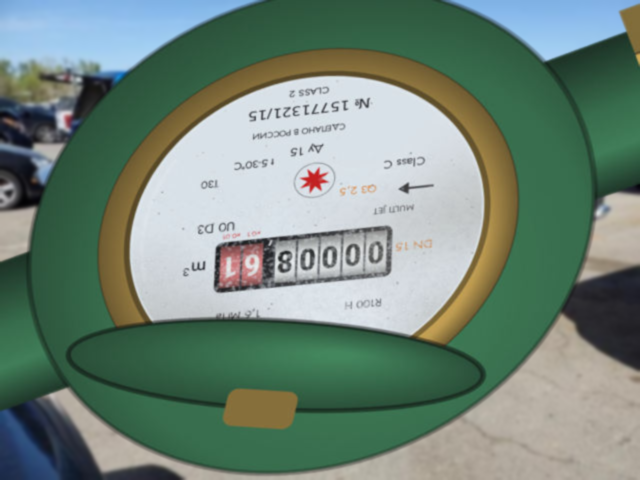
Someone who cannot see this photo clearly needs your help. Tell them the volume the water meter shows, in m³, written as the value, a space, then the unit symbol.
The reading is 8.61 m³
